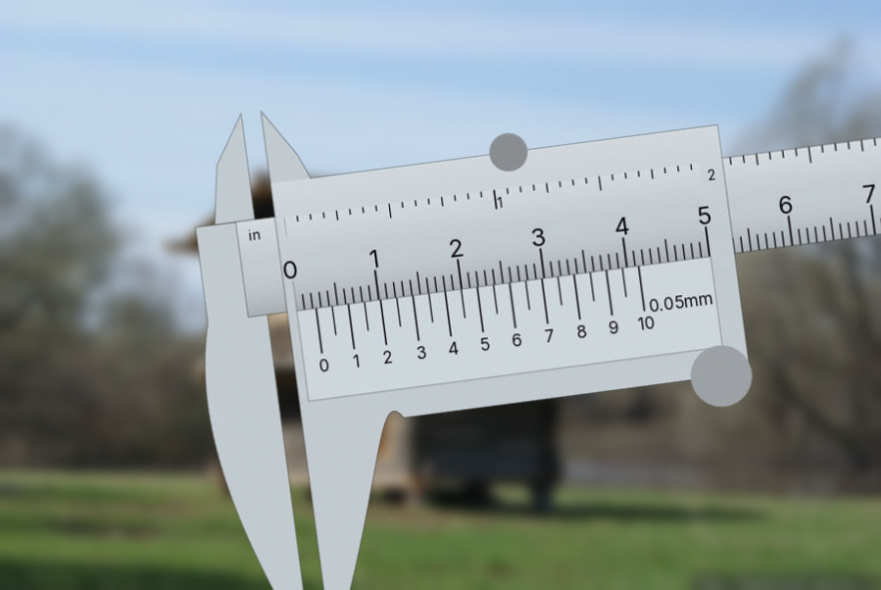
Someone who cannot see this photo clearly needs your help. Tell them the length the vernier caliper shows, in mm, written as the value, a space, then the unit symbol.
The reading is 2.4 mm
